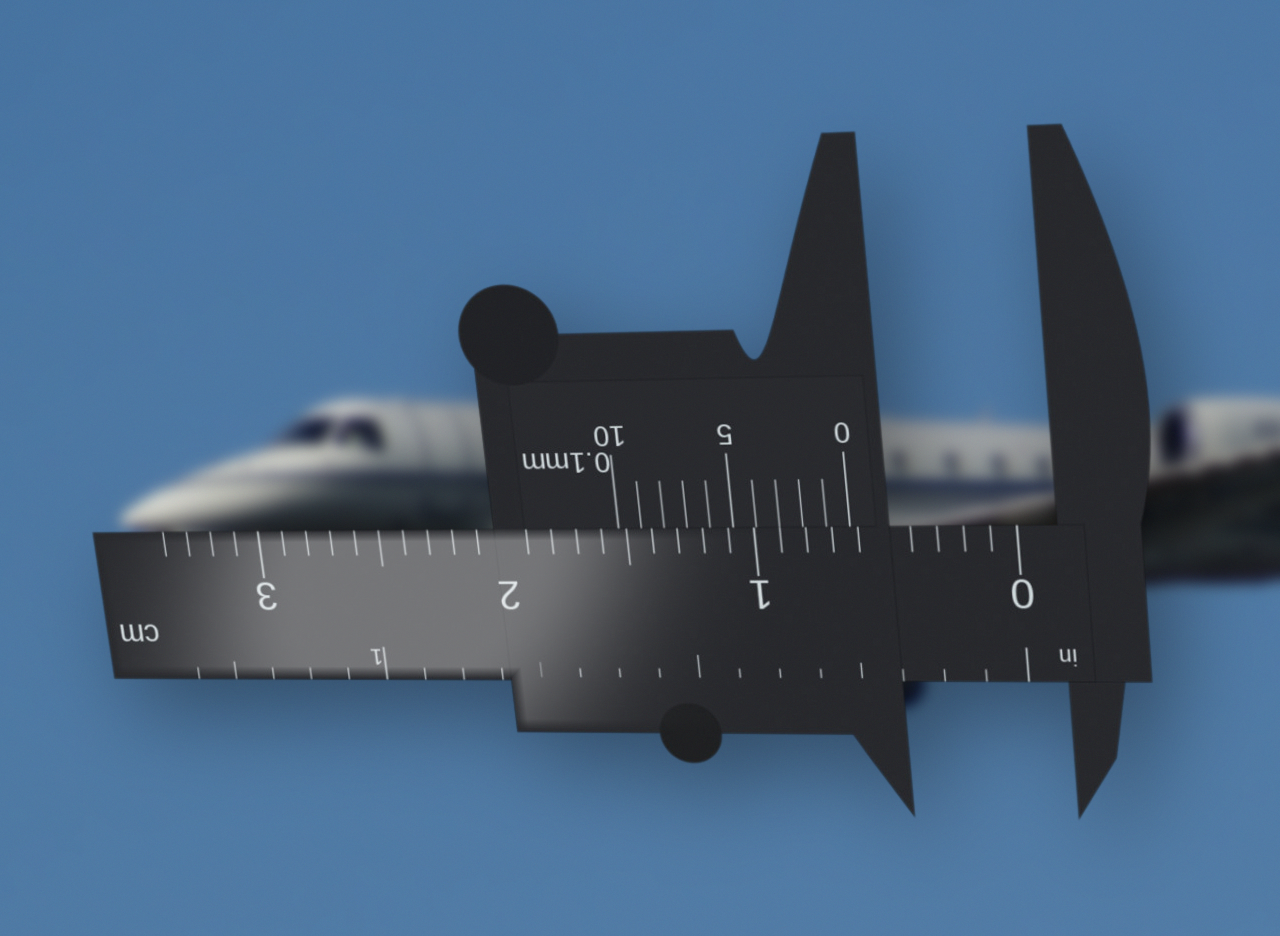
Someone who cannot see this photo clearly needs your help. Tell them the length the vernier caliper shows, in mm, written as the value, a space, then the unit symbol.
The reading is 6.3 mm
